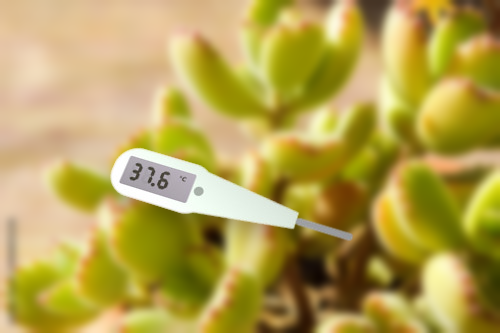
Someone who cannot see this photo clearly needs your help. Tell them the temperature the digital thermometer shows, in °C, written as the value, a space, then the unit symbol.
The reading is 37.6 °C
